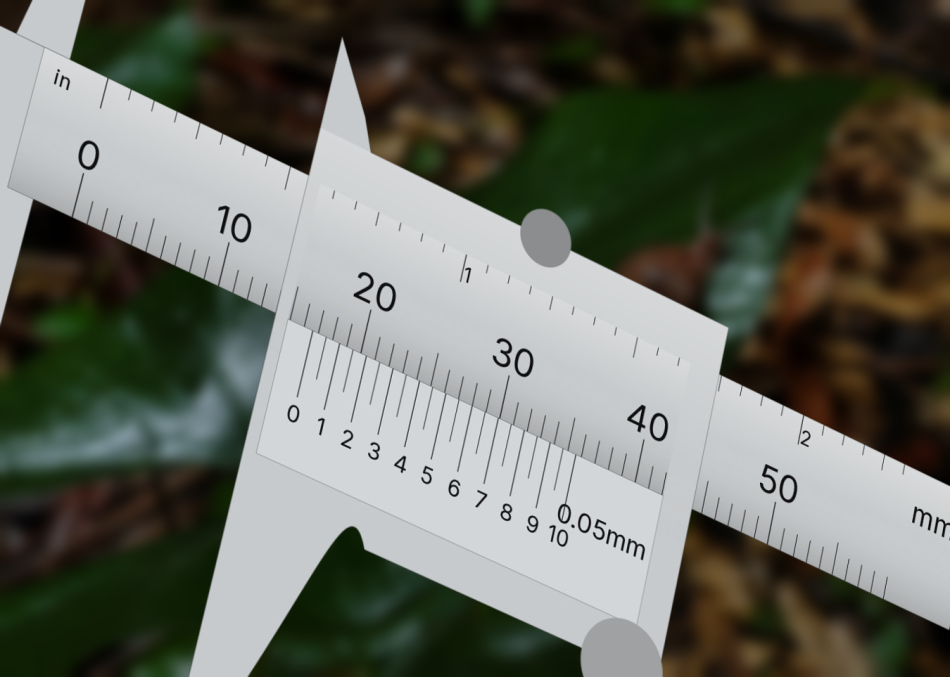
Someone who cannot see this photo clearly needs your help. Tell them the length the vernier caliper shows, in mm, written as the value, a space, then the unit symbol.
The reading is 16.6 mm
